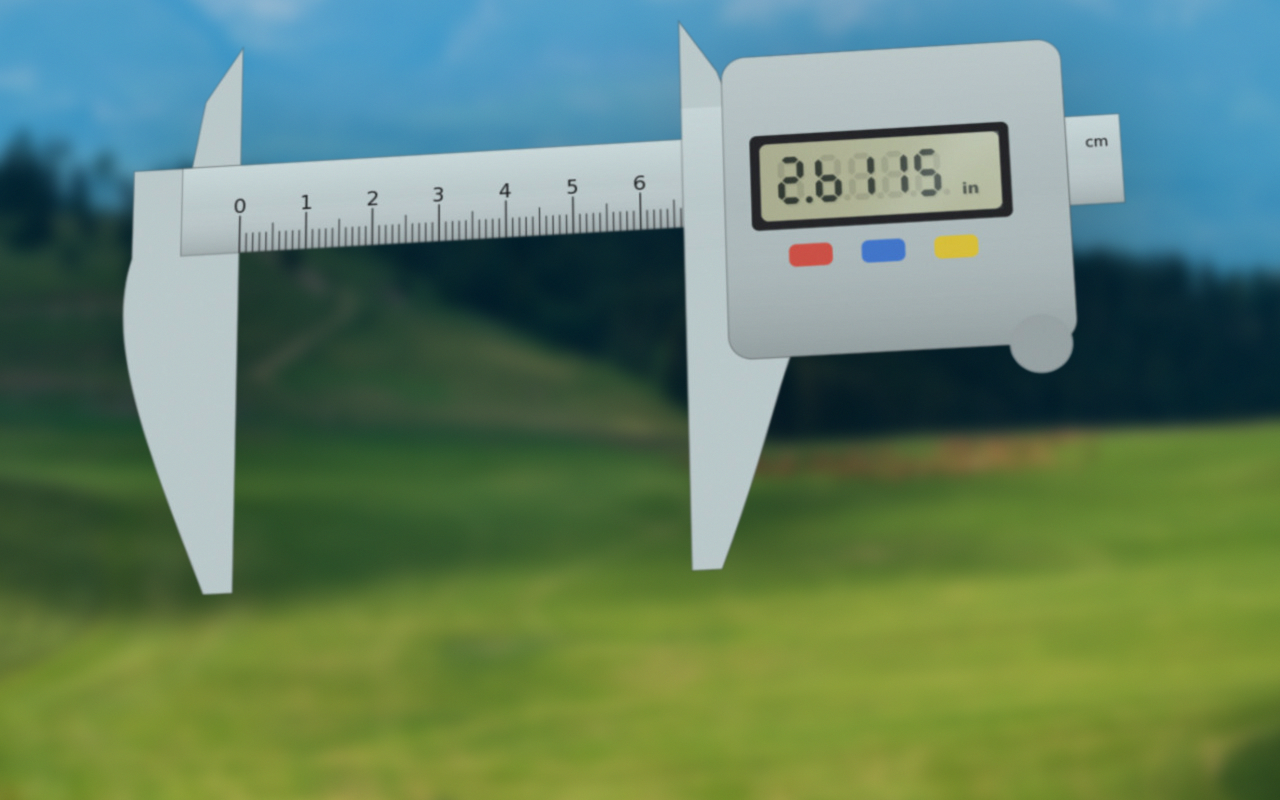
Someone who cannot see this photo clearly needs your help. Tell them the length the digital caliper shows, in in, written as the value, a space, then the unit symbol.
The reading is 2.6115 in
